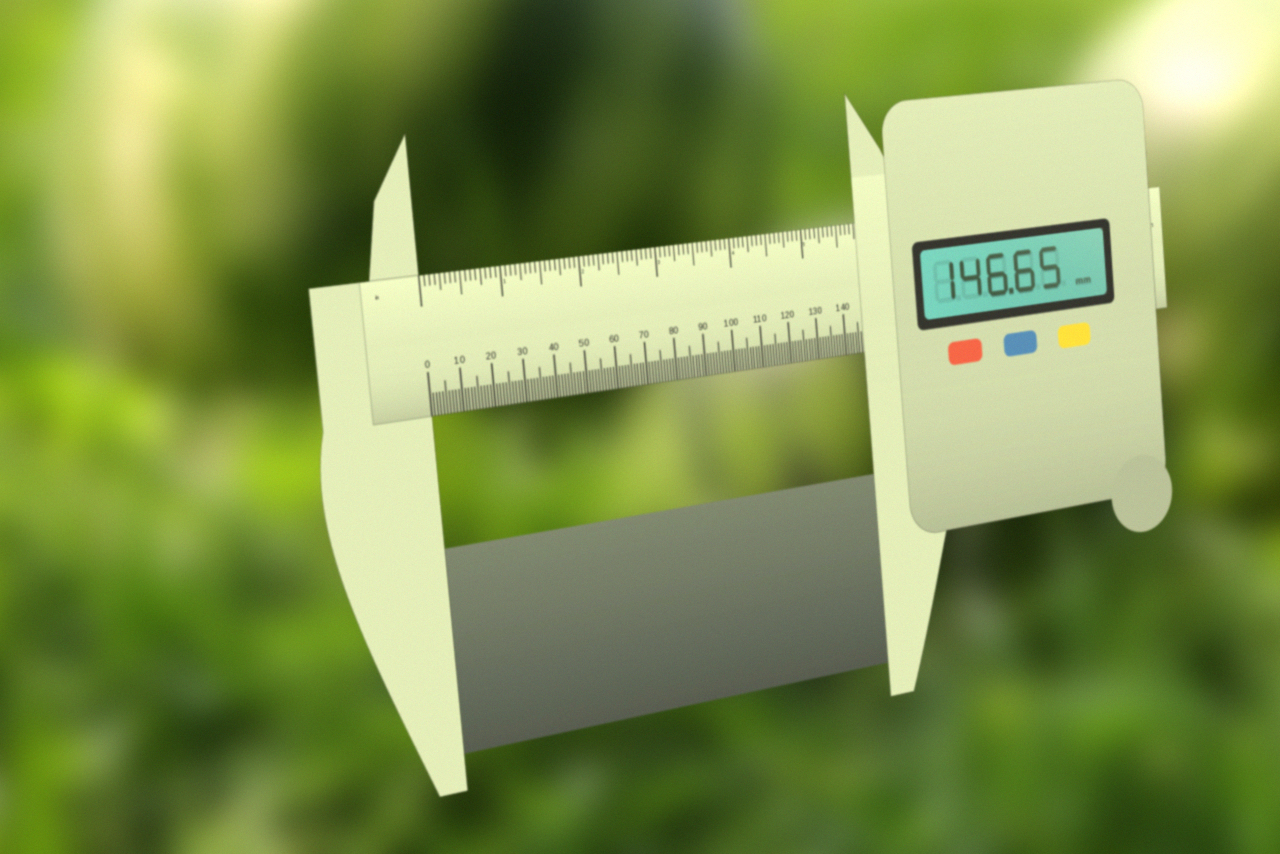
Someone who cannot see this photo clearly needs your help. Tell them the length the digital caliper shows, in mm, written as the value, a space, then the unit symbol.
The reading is 146.65 mm
